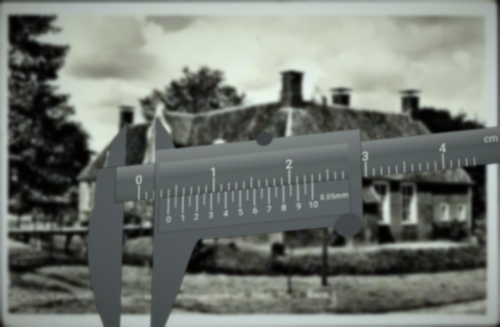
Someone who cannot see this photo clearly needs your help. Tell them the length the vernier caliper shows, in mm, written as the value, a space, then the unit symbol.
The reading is 4.0 mm
